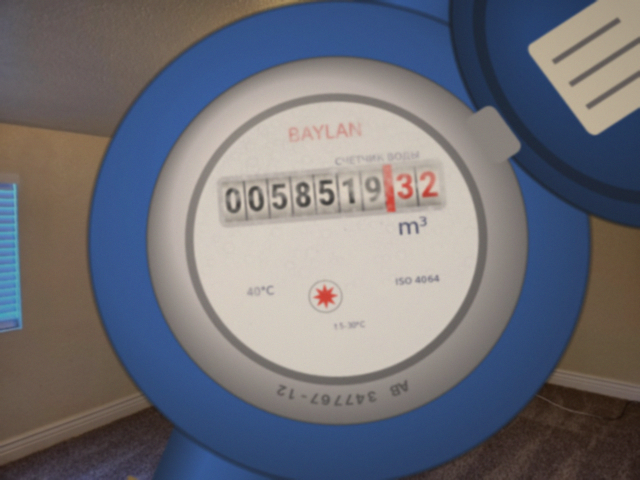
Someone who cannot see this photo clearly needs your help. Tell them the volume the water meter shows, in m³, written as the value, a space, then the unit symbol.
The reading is 58519.32 m³
